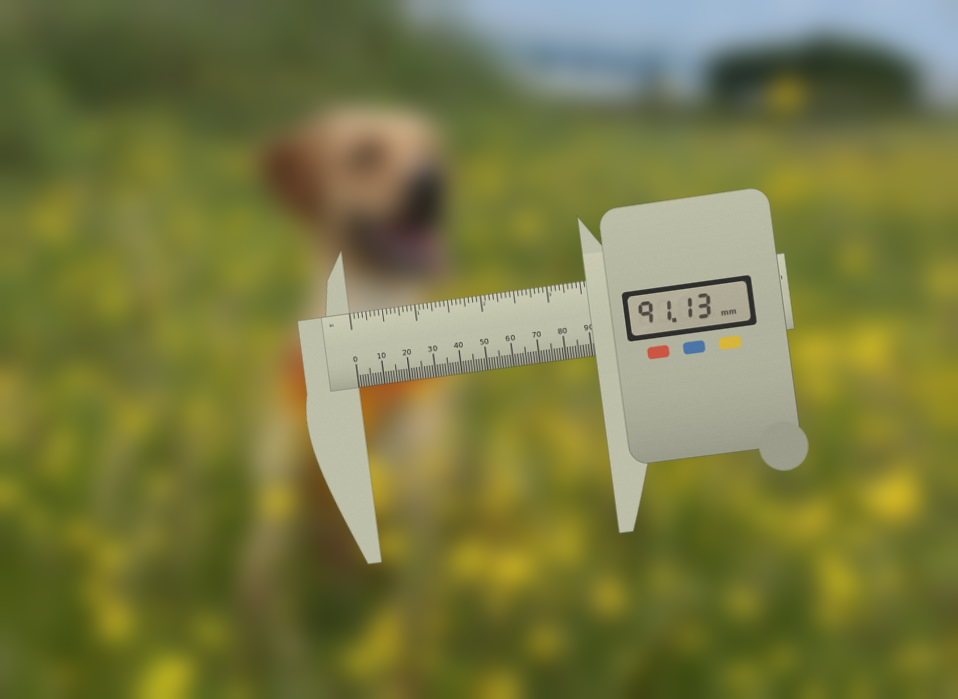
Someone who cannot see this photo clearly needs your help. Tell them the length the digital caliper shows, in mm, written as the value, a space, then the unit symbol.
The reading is 91.13 mm
